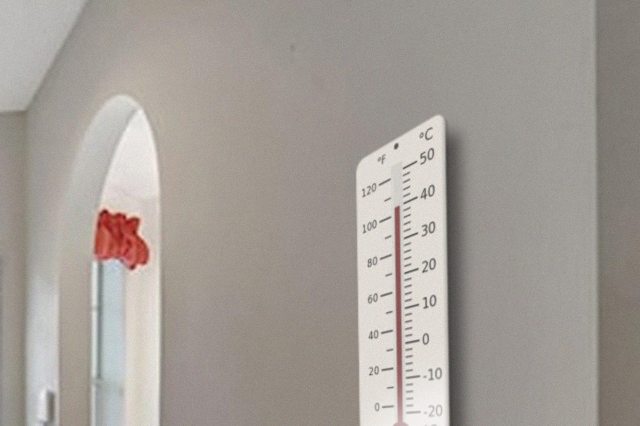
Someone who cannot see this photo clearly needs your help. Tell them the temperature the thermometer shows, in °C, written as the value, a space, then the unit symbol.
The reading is 40 °C
